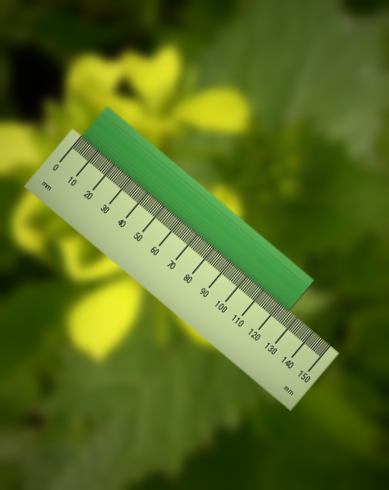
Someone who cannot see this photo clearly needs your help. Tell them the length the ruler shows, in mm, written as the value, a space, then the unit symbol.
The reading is 125 mm
